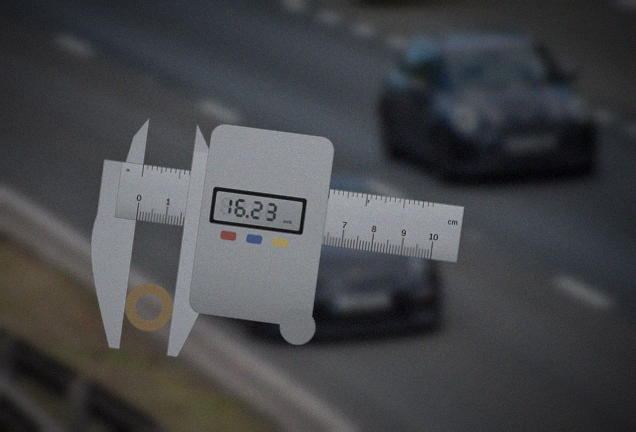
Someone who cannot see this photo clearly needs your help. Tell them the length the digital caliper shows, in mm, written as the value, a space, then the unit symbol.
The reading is 16.23 mm
